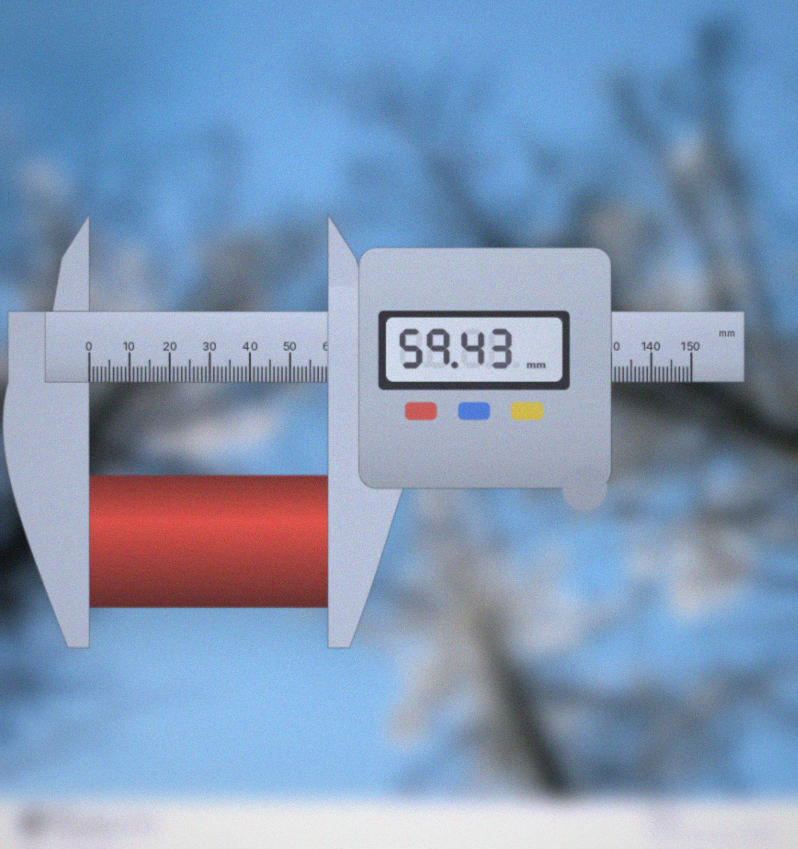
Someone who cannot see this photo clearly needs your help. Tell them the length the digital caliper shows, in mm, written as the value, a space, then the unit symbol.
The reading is 59.43 mm
